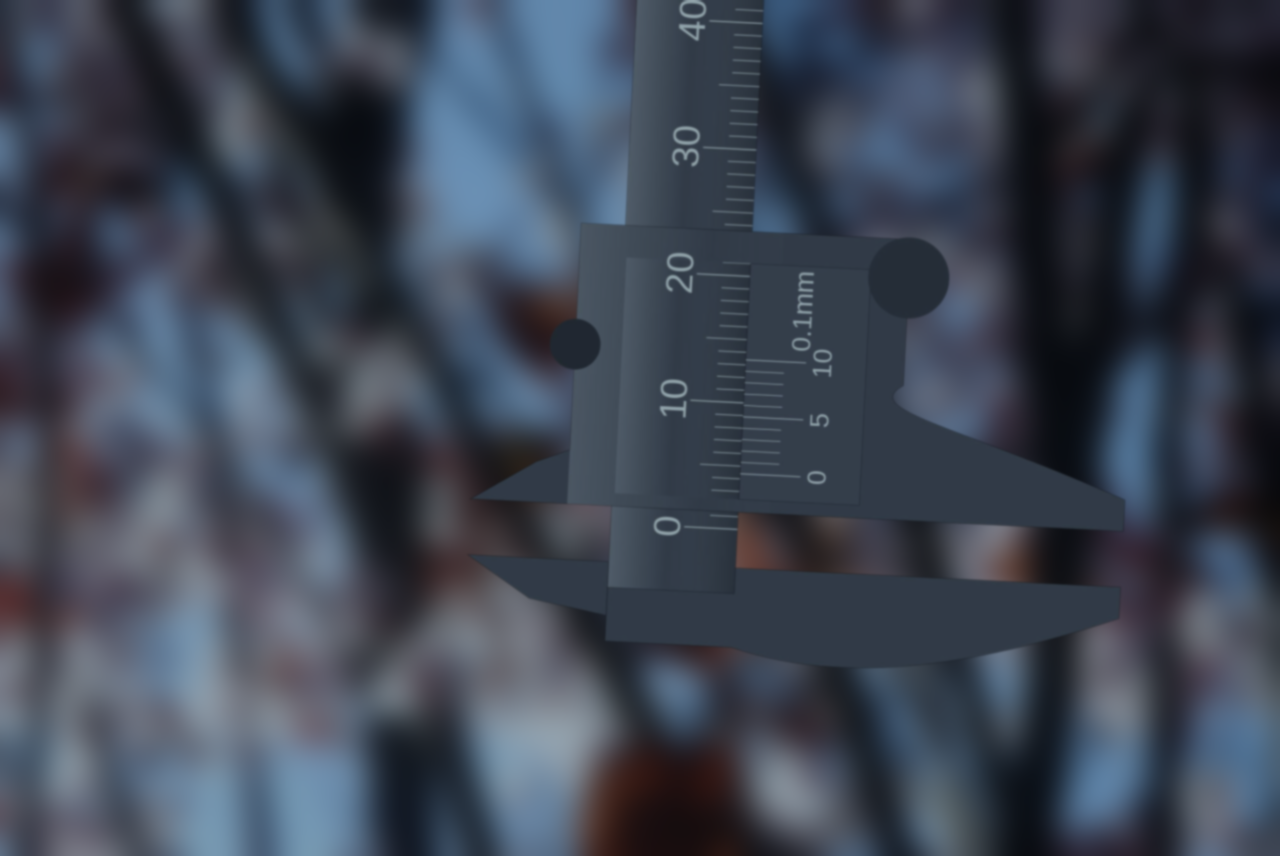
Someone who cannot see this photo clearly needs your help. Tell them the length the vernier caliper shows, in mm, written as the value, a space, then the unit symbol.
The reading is 4.4 mm
